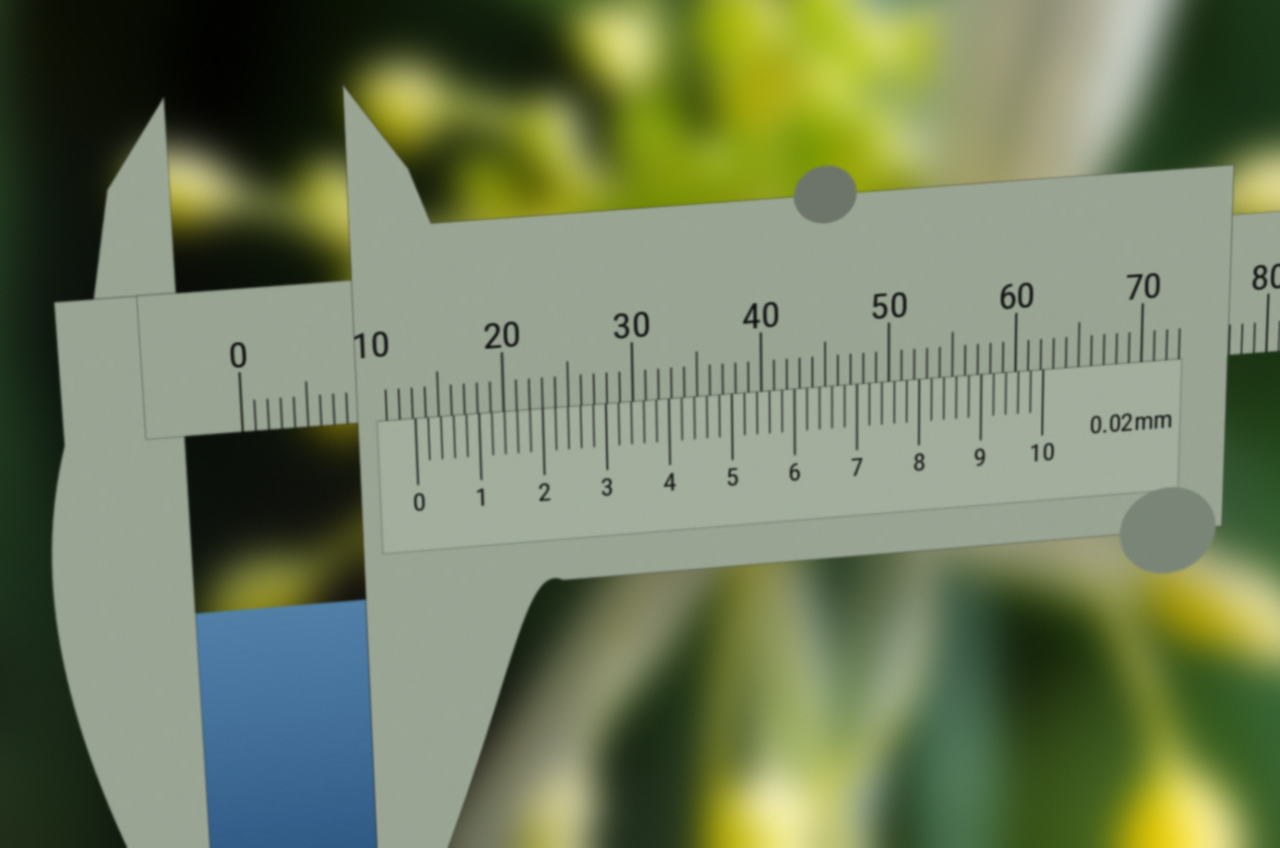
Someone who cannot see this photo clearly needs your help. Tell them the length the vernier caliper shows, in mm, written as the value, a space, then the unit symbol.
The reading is 13.2 mm
